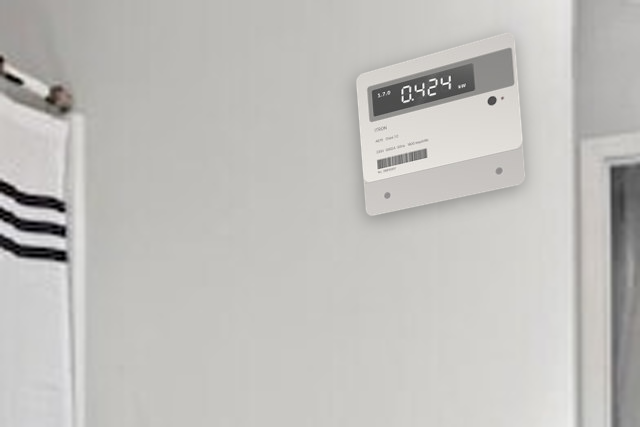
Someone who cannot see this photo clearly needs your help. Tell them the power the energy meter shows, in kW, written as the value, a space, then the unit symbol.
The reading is 0.424 kW
